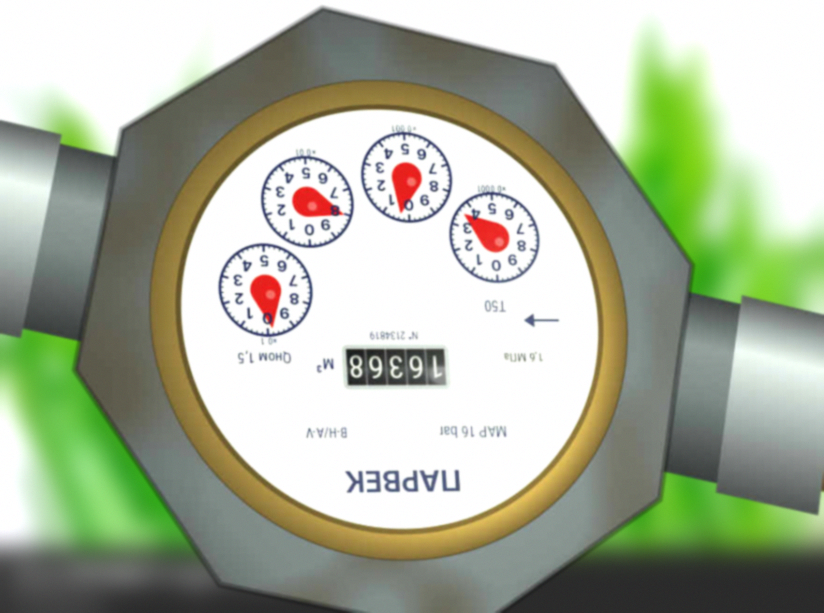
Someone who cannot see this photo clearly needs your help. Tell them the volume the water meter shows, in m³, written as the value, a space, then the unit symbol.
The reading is 16367.9803 m³
